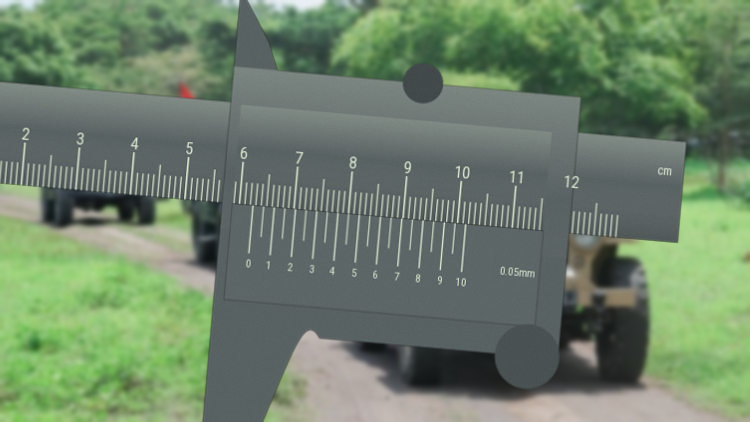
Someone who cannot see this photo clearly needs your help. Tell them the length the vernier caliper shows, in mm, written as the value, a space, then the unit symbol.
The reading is 62.5 mm
